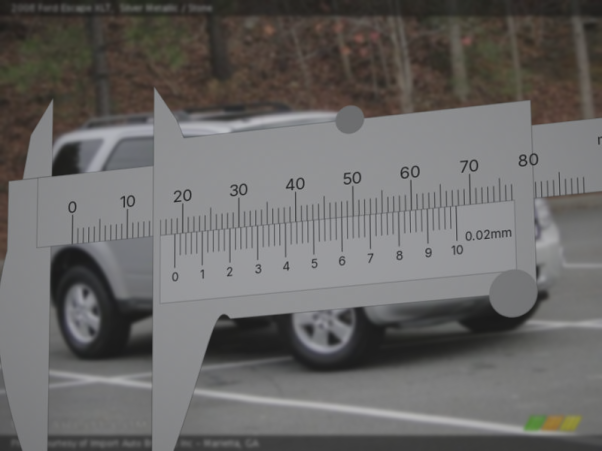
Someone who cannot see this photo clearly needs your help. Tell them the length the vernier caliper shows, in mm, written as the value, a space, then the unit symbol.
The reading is 18.6 mm
